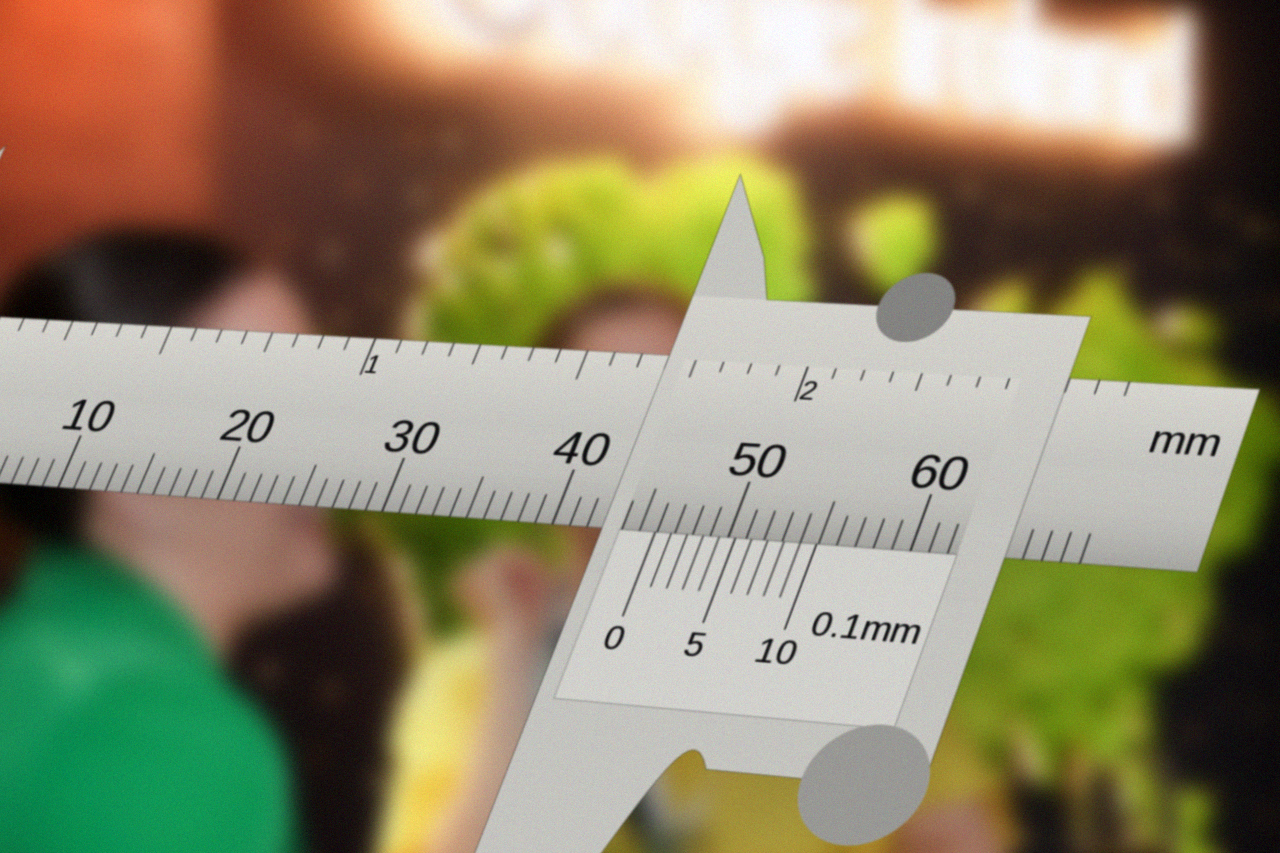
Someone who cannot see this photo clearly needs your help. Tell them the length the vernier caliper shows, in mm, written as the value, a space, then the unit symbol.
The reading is 45.9 mm
